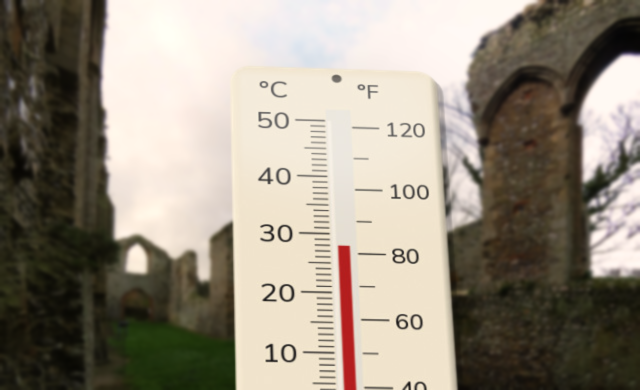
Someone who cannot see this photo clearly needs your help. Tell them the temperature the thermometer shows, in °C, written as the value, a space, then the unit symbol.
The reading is 28 °C
